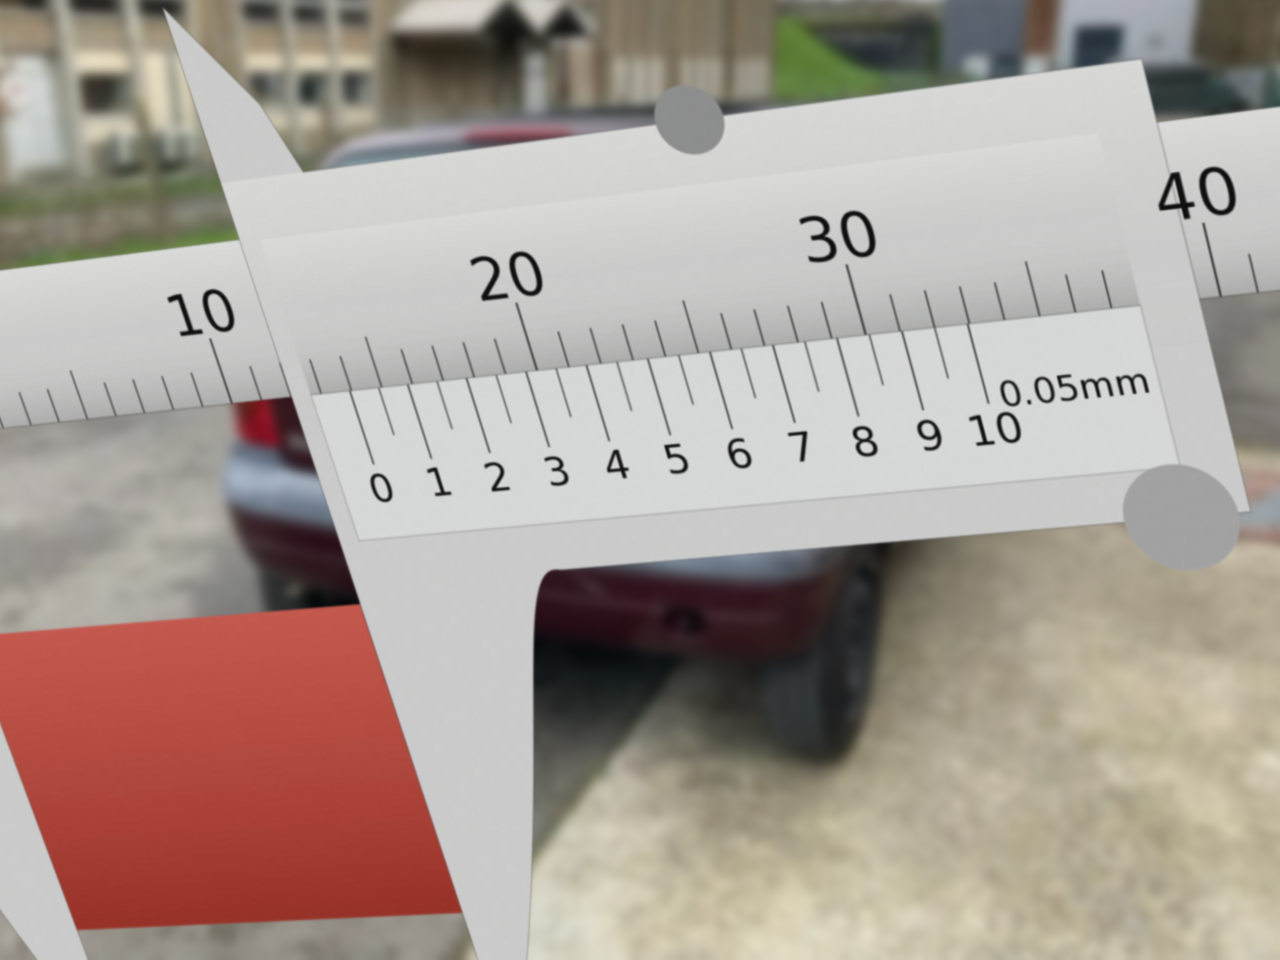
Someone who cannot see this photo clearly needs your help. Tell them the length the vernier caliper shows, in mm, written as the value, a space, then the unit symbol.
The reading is 13.95 mm
